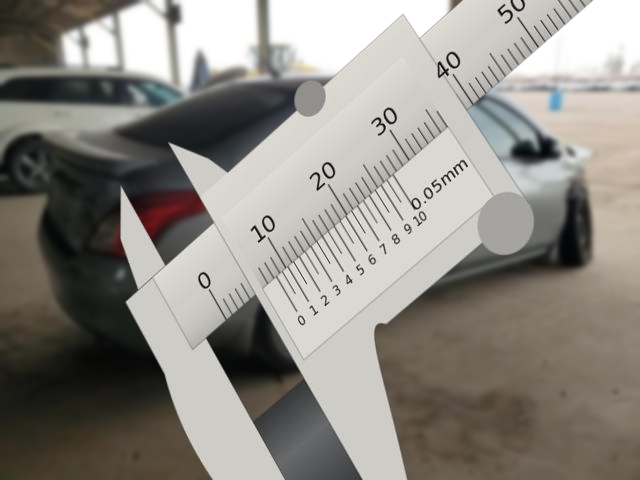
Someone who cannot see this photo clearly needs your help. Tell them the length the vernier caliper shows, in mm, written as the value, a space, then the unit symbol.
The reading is 8.4 mm
